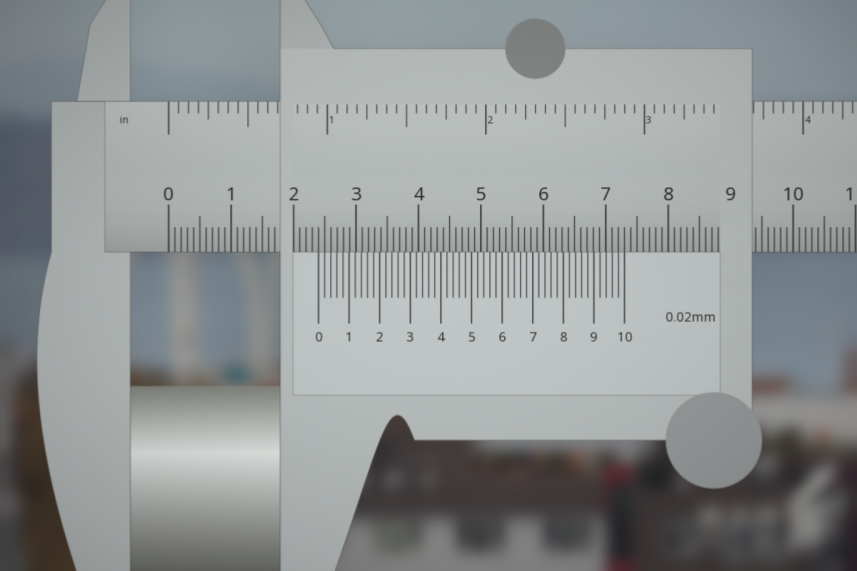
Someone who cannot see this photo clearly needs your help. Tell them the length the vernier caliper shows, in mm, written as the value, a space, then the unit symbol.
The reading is 24.0 mm
